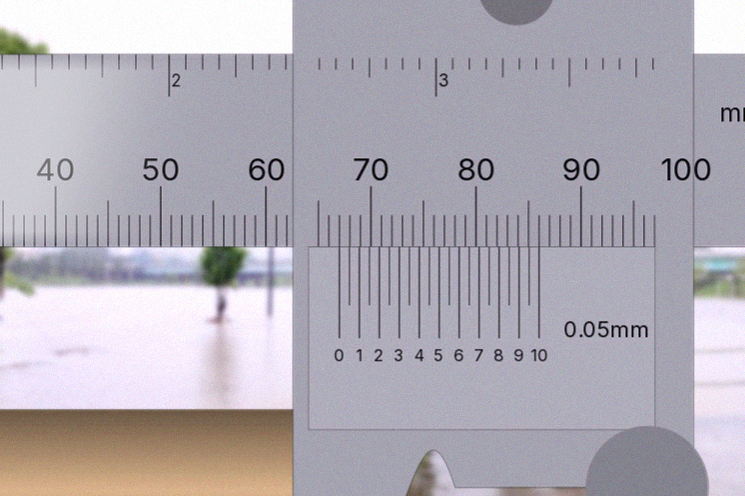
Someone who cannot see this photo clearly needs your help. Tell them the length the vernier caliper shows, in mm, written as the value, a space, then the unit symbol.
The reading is 67.0 mm
